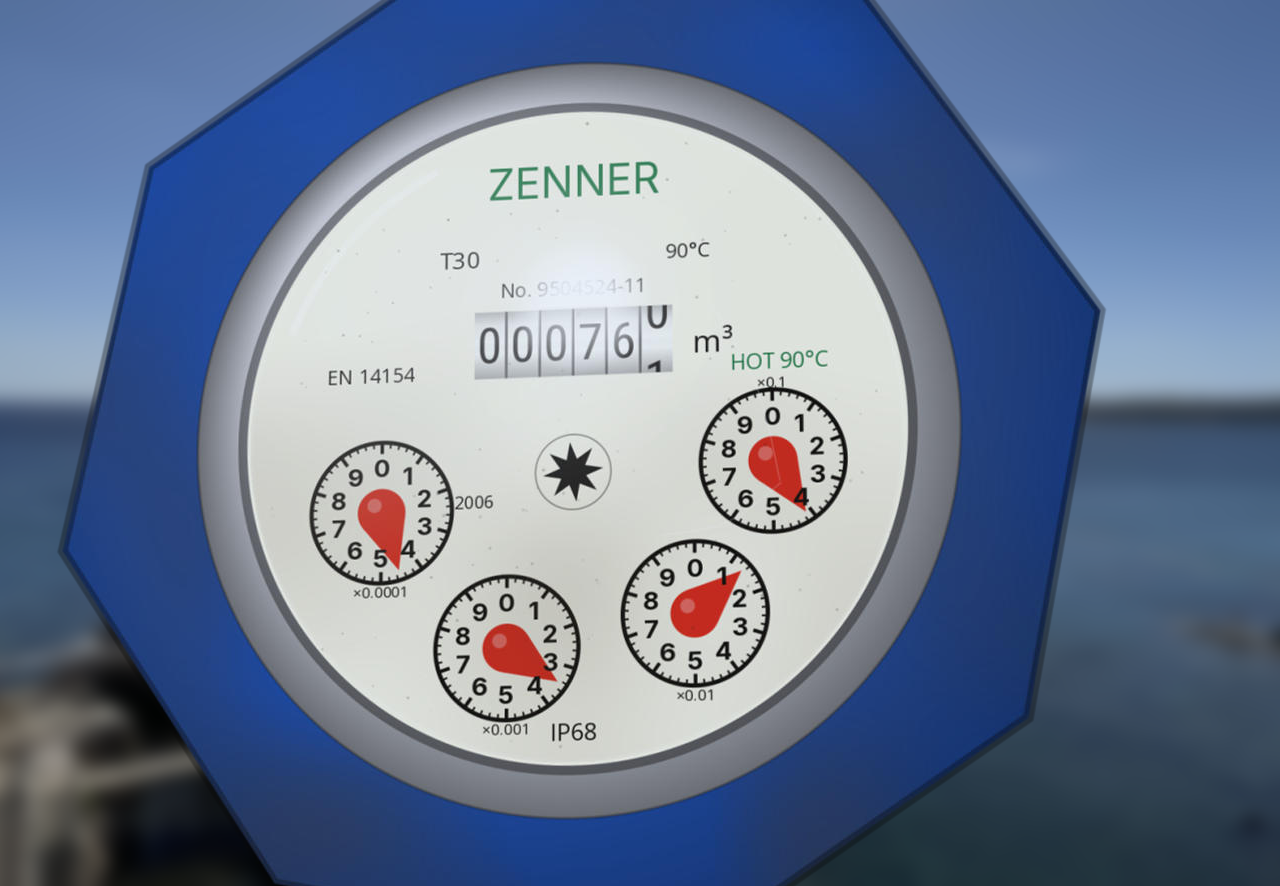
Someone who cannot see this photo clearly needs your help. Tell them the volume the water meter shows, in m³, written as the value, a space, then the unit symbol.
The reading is 760.4134 m³
